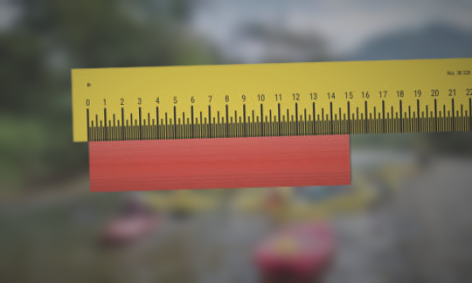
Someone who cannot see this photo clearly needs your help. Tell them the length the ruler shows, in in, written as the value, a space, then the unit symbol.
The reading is 15 in
